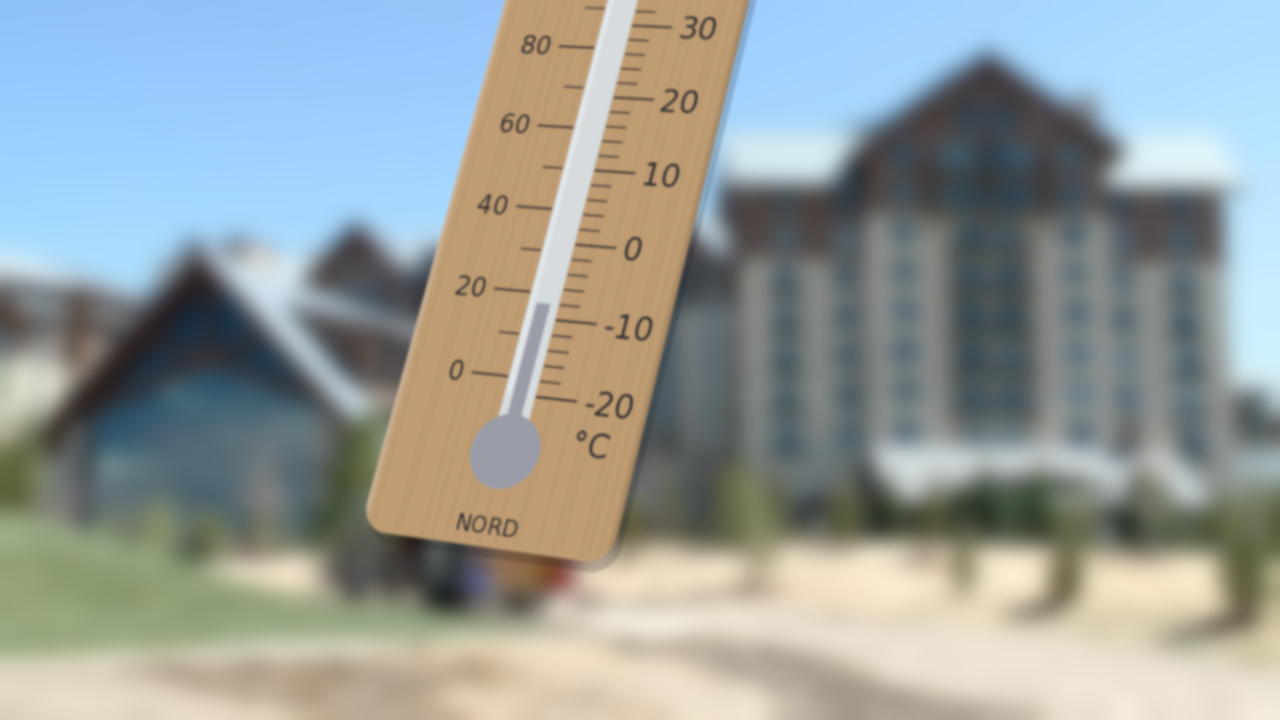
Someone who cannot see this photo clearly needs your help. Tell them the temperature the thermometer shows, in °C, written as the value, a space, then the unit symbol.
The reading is -8 °C
